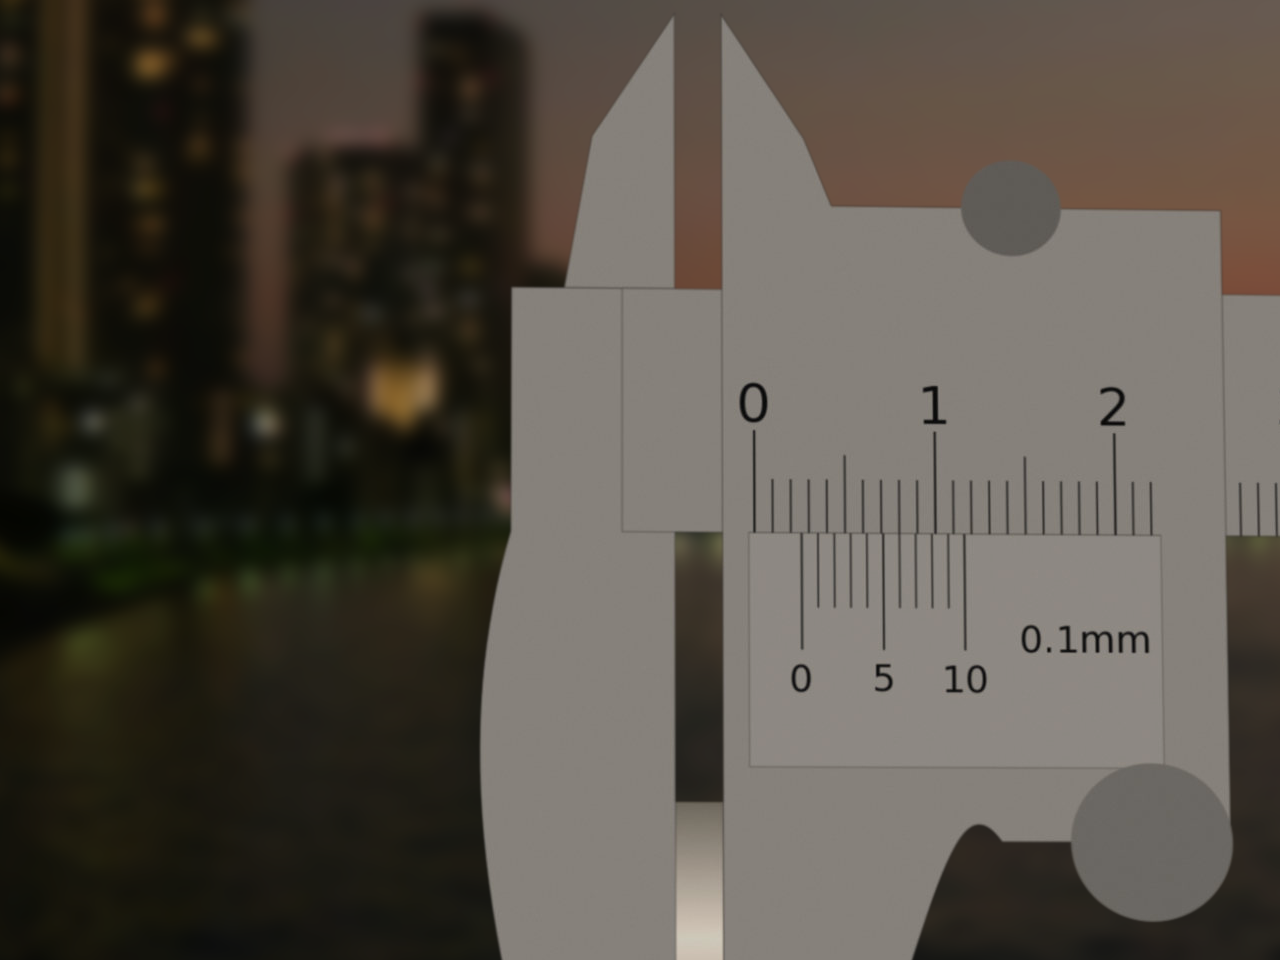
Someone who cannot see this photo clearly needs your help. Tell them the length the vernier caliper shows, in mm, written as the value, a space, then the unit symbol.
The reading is 2.6 mm
